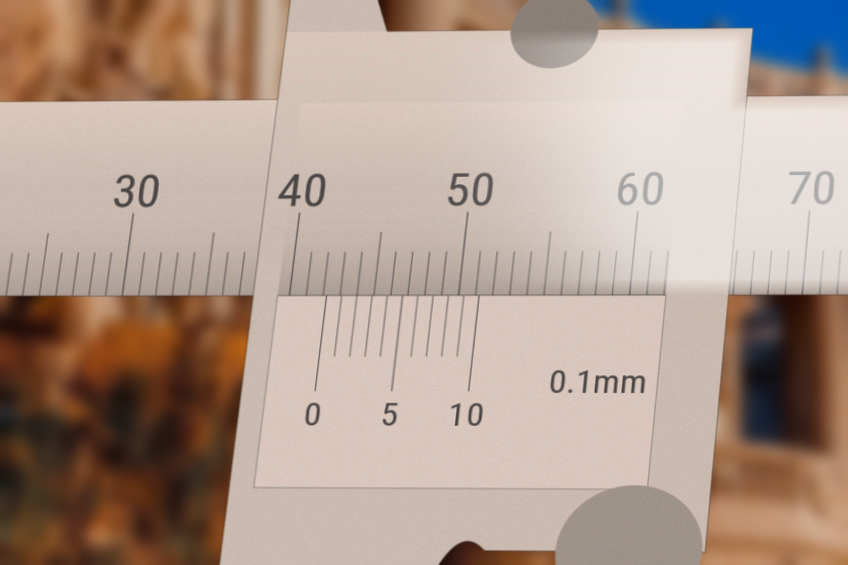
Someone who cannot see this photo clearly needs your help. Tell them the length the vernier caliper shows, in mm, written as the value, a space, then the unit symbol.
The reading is 42.2 mm
